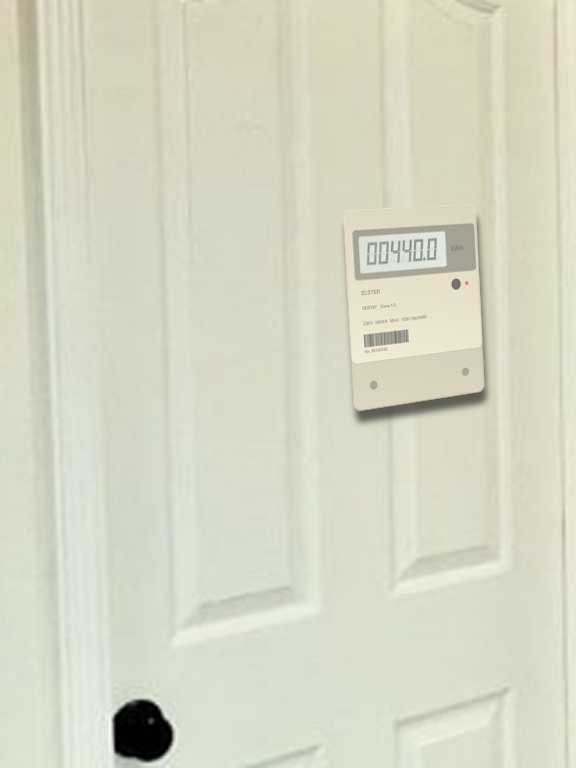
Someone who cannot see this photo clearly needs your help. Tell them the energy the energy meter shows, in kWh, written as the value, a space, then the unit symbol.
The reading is 440.0 kWh
